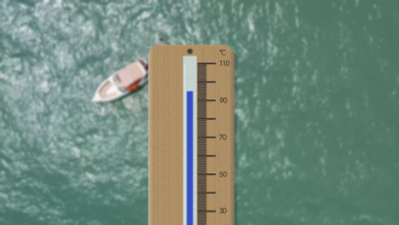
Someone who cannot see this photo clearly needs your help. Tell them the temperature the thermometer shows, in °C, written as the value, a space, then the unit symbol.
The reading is 95 °C
